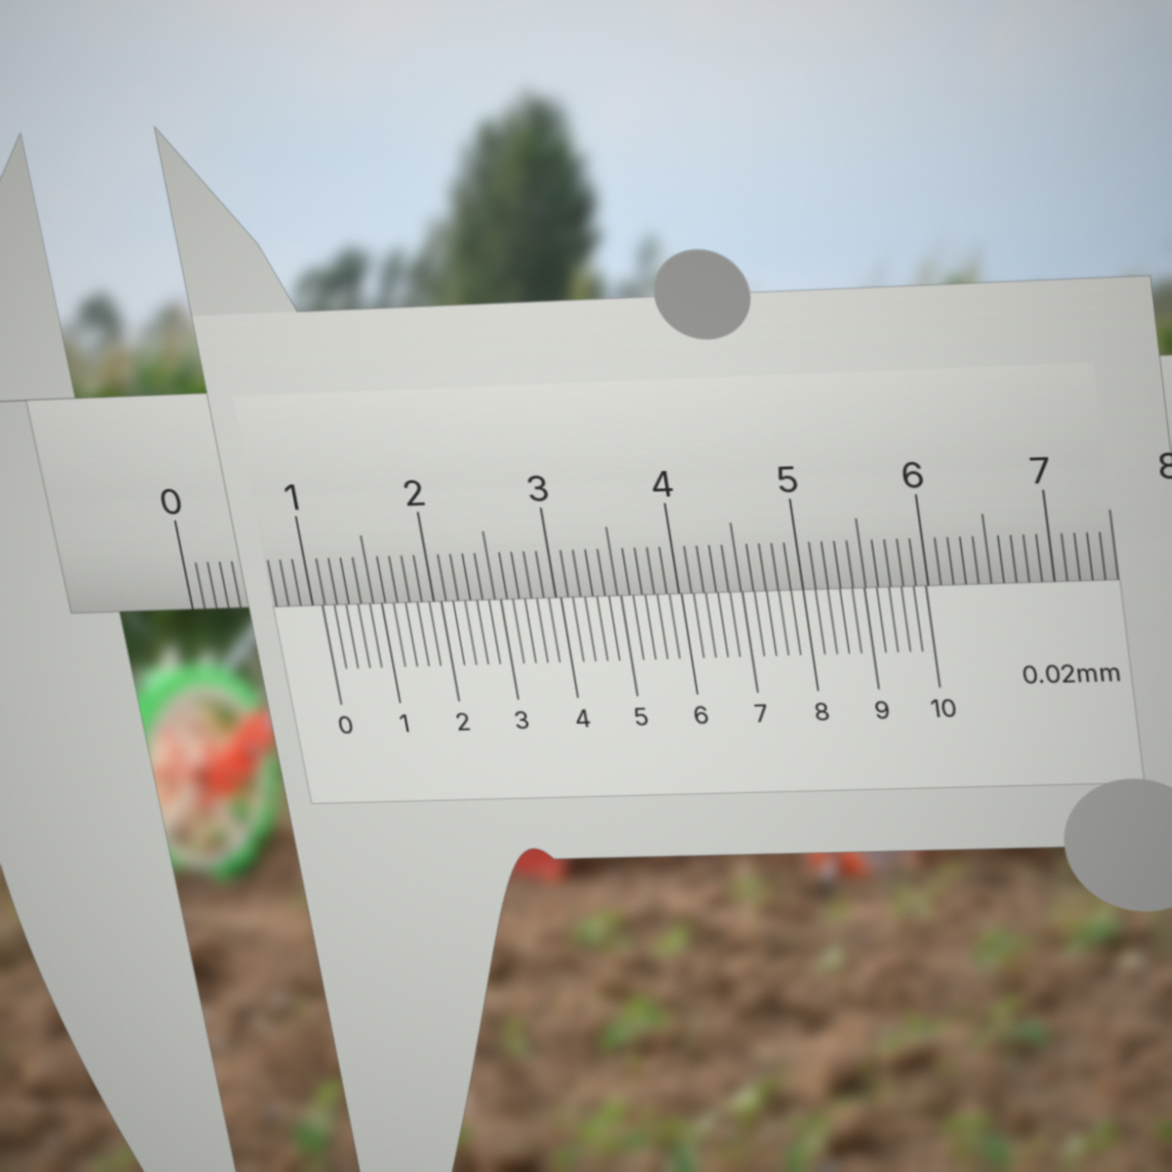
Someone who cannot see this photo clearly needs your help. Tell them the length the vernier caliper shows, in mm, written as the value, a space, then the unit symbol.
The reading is 10.8 mm
